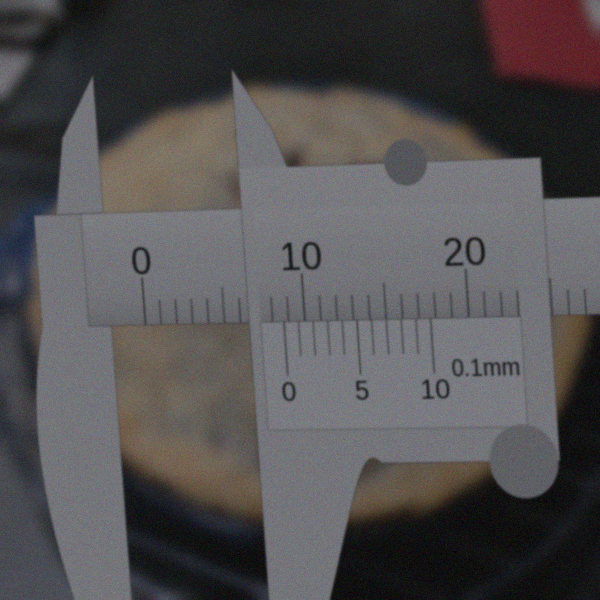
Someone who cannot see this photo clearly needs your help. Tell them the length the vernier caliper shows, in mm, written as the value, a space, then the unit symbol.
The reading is 8.7 mm
